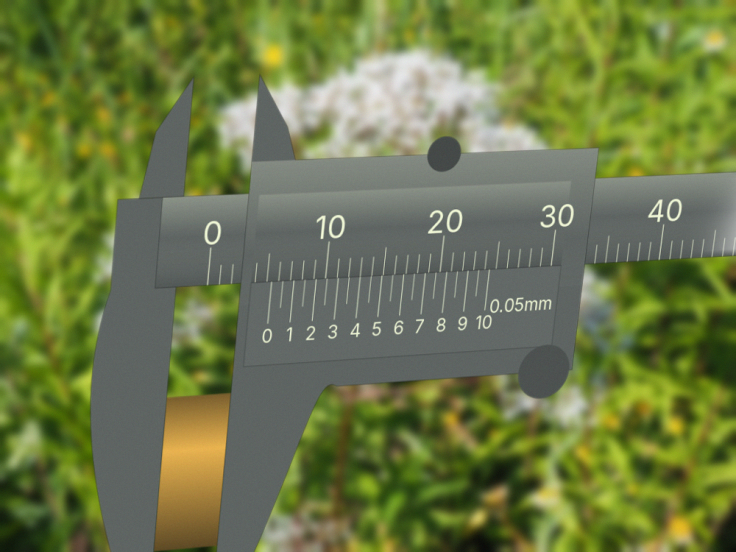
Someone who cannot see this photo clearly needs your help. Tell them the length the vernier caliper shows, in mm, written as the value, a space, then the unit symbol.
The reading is 5.4 mm
